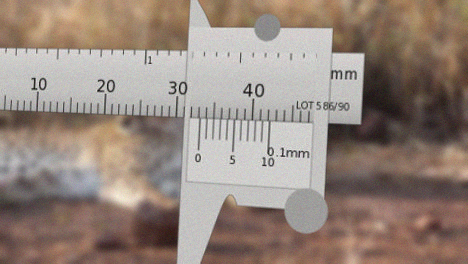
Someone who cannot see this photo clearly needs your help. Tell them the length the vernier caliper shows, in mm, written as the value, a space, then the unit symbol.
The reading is 33.2 mm
